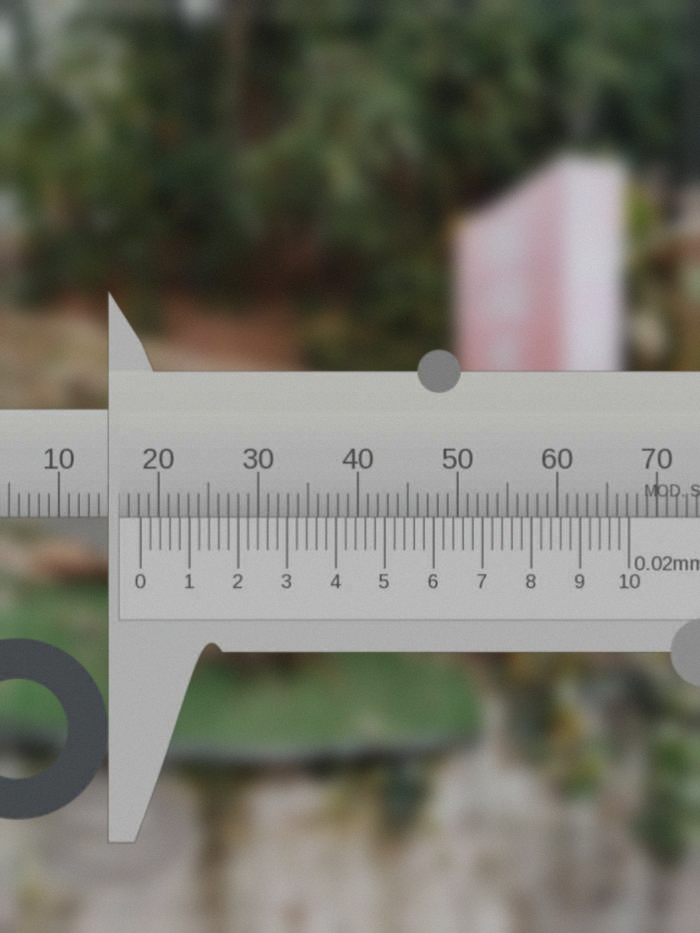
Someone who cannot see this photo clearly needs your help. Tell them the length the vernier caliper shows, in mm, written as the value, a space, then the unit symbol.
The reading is 18.2 mm
